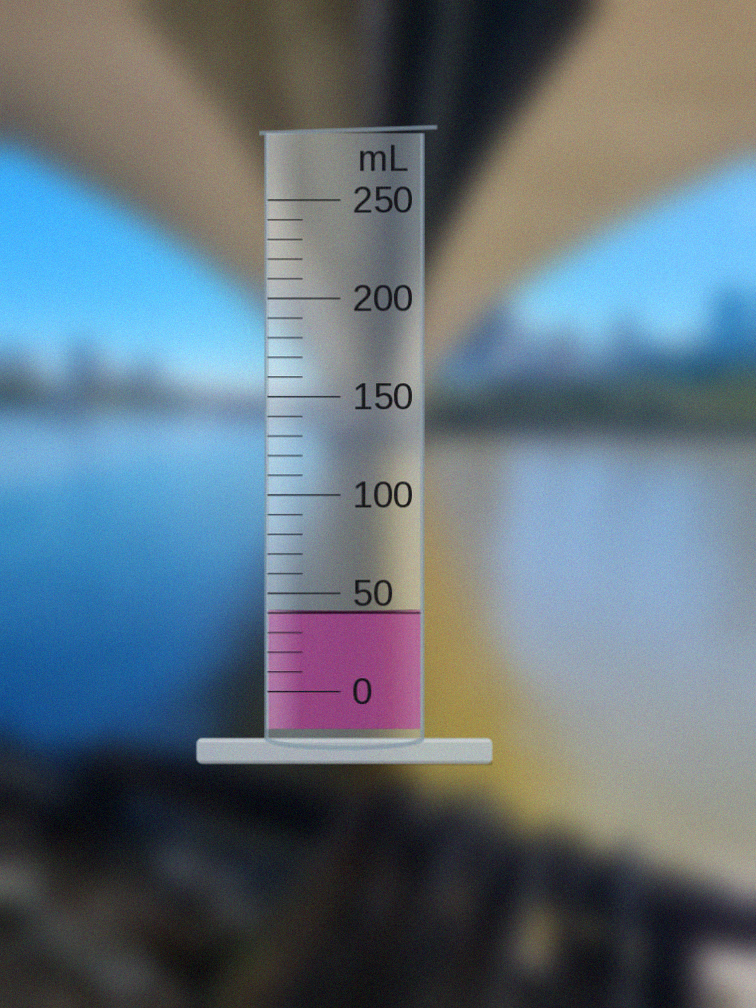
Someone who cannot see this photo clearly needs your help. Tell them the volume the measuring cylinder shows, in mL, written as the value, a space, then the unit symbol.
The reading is 40 mL
